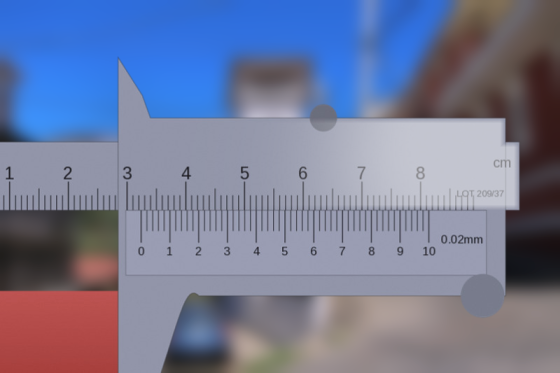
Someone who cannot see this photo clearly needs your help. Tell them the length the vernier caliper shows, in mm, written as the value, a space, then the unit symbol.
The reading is 32.4 mm
